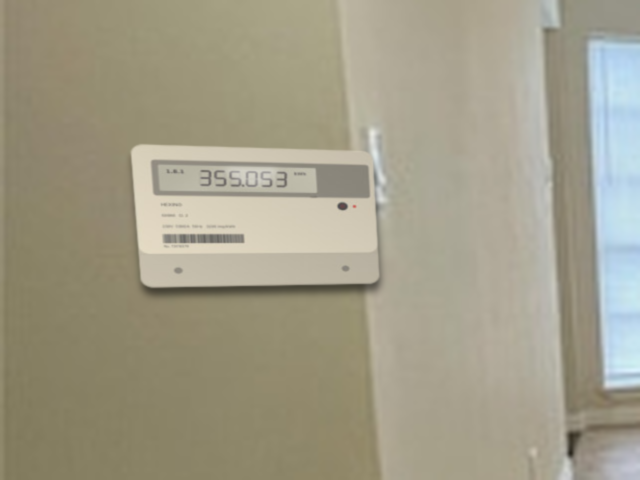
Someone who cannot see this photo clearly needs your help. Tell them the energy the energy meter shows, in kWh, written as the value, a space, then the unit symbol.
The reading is 355.053 kWh
